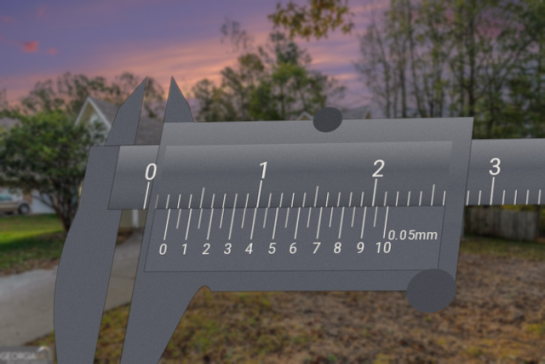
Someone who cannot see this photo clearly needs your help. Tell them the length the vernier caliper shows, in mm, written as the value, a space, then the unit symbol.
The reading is 2.3 mm
